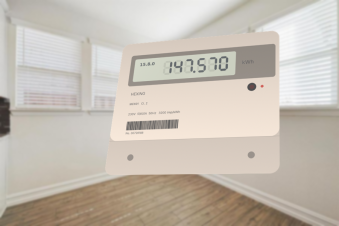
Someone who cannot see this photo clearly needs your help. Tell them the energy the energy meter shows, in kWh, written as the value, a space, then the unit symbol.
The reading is 147.570 kWh
